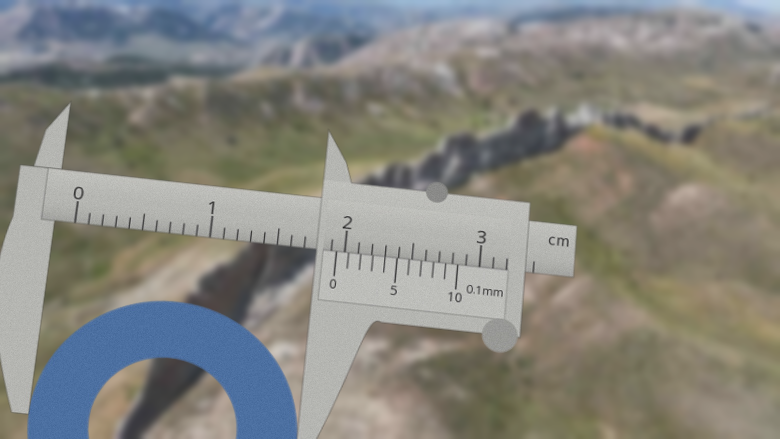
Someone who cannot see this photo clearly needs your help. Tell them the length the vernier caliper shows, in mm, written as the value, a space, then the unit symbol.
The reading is 19.4 mm
